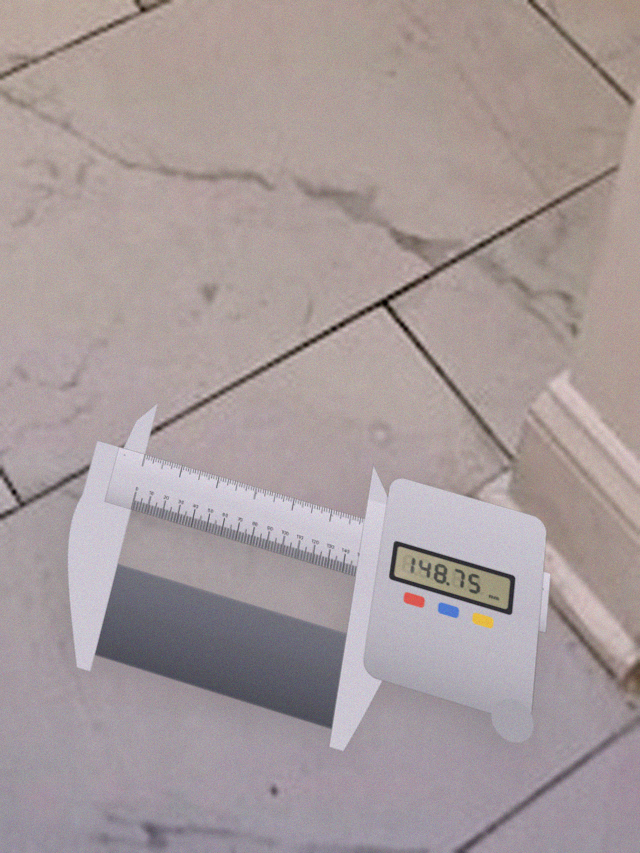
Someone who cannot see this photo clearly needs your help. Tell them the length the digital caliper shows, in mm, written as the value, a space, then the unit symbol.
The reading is 148.75 mm
